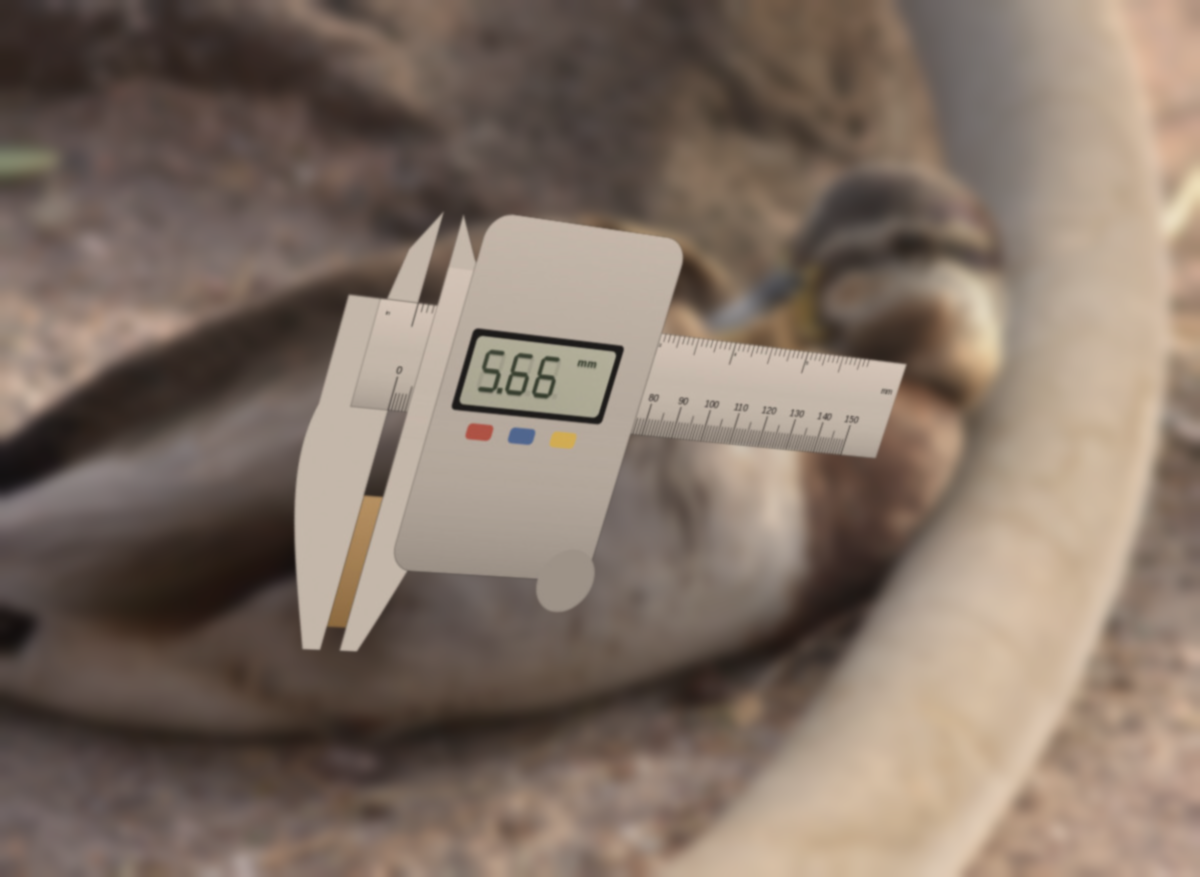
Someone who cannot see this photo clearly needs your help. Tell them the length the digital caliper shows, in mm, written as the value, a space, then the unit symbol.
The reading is 5.66 mm
